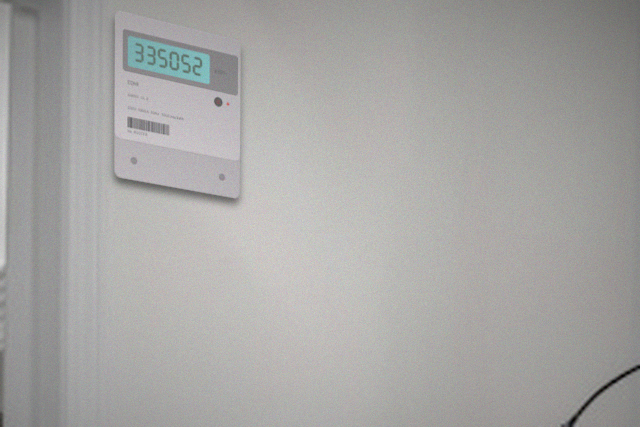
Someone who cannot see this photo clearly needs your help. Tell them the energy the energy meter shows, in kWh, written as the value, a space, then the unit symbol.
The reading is 335052 kWh
